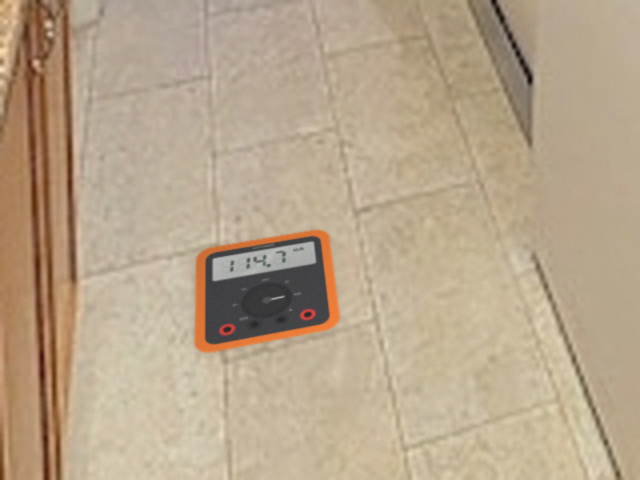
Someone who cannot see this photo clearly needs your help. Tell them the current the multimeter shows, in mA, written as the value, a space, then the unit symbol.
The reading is 114.7 mA
